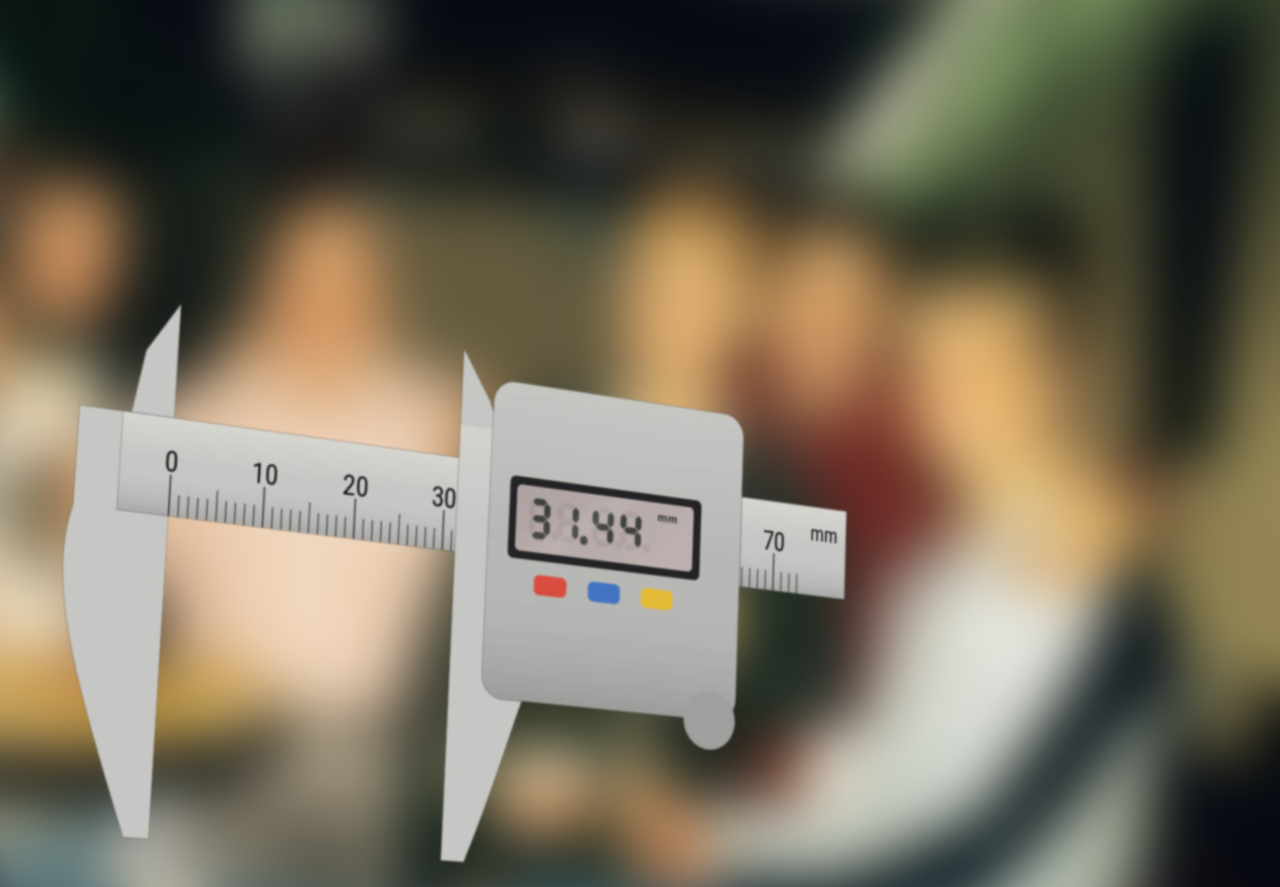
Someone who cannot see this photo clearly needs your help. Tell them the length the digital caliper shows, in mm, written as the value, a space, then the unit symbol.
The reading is 31.44 mm
